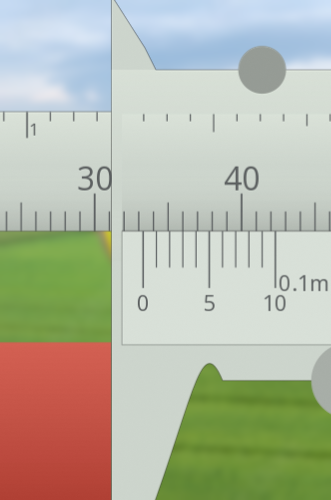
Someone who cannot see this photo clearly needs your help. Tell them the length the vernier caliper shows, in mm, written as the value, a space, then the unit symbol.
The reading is 33.3 mm
